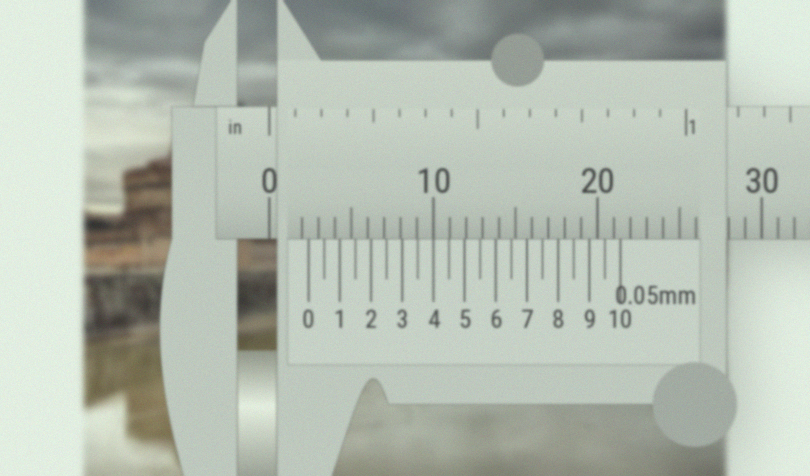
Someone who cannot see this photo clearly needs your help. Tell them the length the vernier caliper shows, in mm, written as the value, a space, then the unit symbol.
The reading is 2.4 mm
